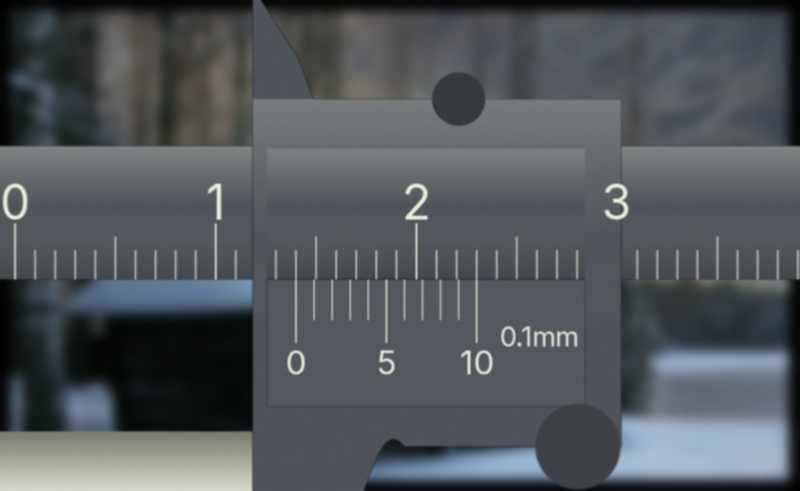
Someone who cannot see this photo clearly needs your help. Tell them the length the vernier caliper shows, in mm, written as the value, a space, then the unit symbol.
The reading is 14.0 mm
